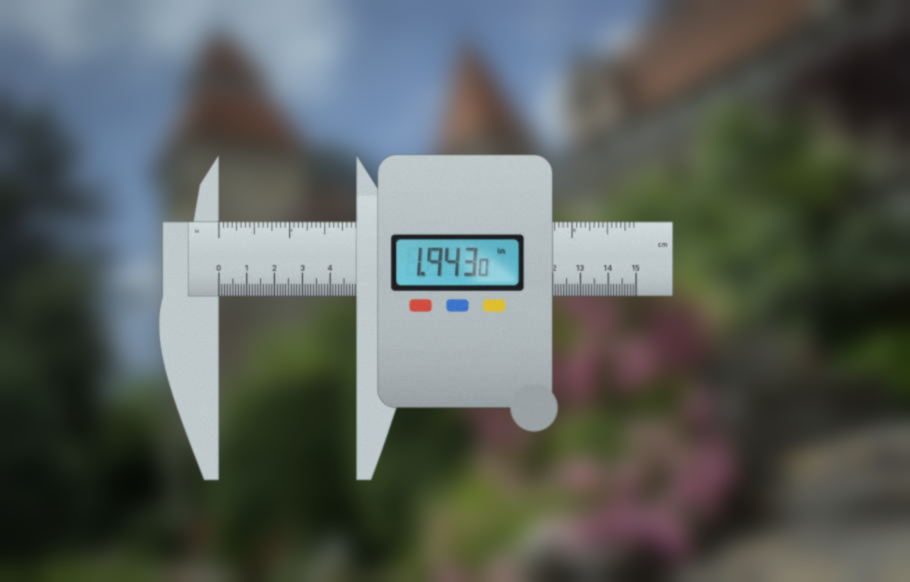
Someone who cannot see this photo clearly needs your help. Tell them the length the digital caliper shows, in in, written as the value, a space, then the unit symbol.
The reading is 1.9430 in
